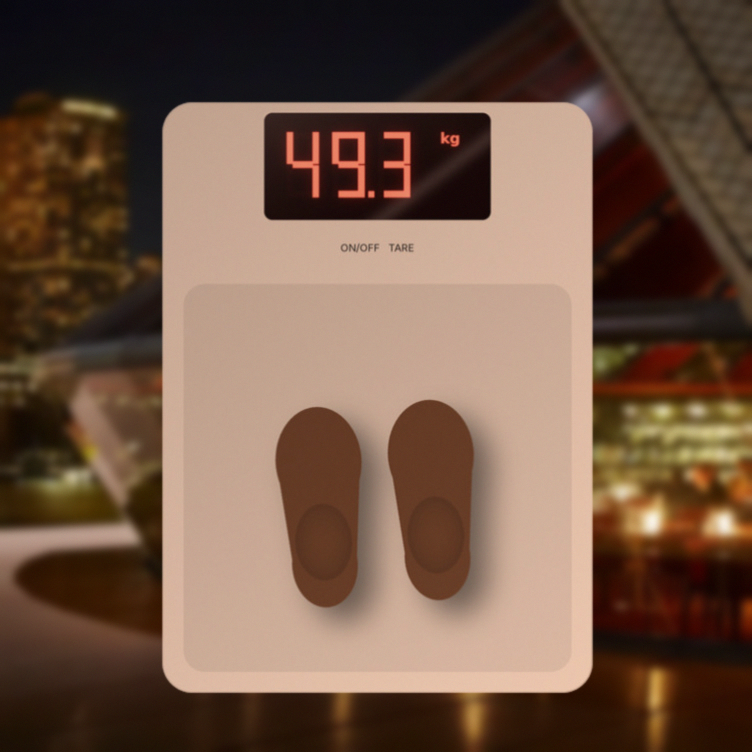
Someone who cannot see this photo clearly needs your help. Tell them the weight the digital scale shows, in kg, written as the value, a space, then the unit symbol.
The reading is 49.3 kg
